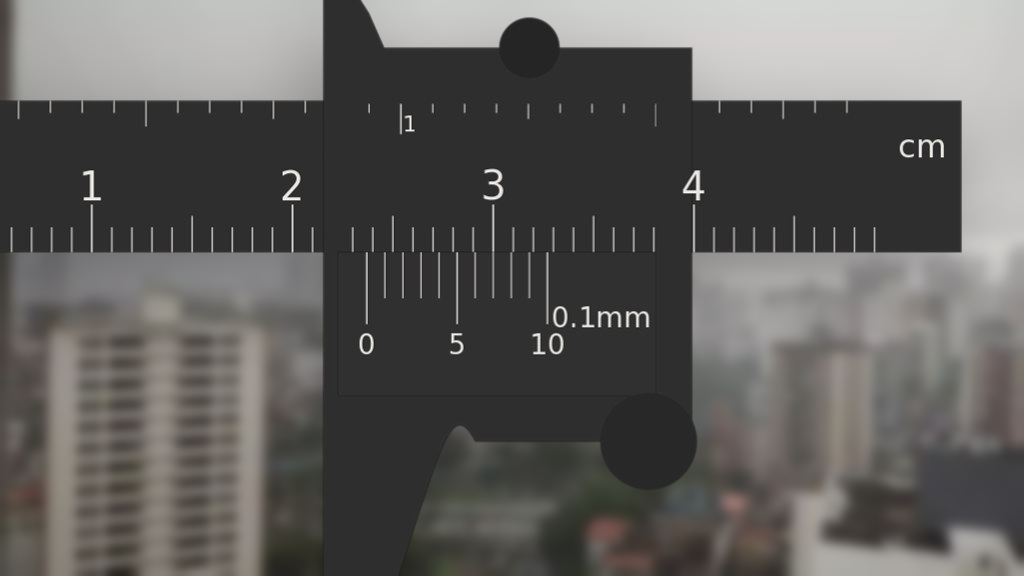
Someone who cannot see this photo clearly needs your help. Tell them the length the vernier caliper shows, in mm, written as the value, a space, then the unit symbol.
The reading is 23.7 mm
